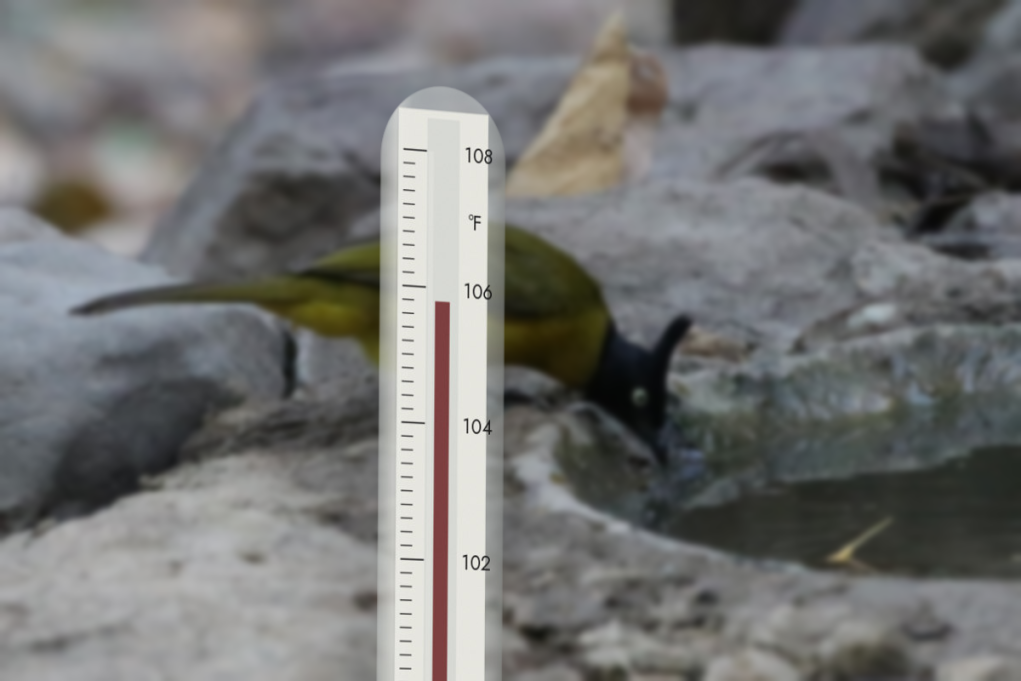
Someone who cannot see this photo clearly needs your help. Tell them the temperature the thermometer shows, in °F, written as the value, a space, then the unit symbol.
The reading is 105.8 °F
